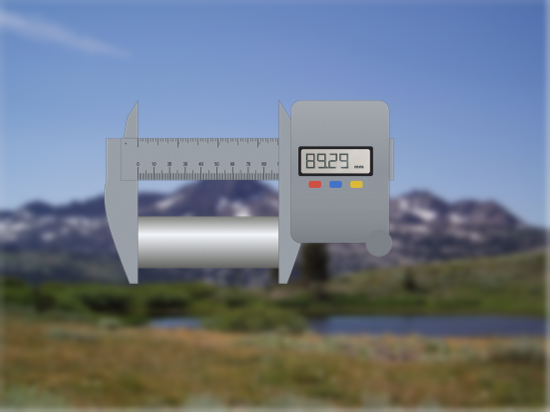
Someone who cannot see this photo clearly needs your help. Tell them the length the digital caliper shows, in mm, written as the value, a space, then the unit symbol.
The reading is 89.29 mm
